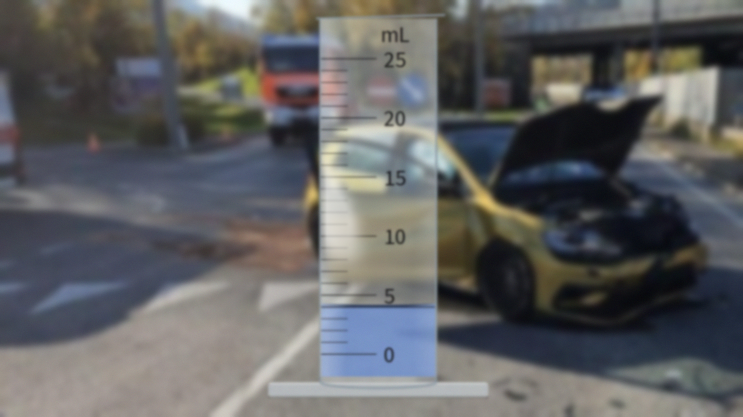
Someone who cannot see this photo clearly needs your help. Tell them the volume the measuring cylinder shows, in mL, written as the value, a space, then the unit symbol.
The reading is 4 mL
